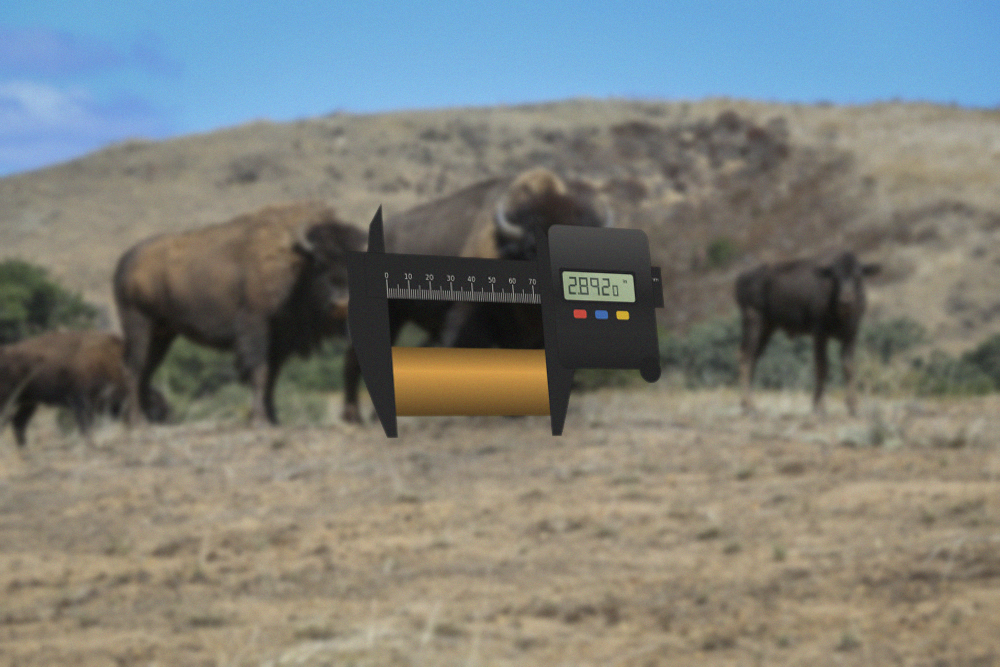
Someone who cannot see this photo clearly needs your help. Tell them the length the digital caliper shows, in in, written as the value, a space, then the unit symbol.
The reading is 2.8920 in
